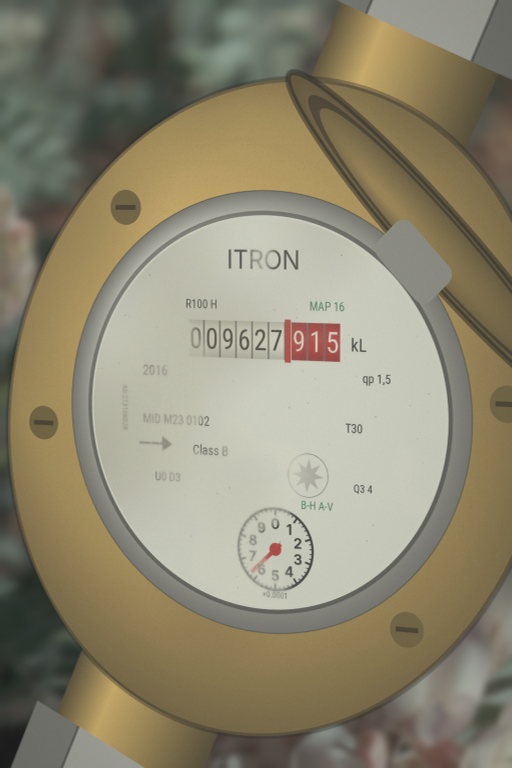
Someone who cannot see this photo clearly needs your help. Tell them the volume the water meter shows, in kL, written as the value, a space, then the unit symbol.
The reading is 9627.9156 kL
